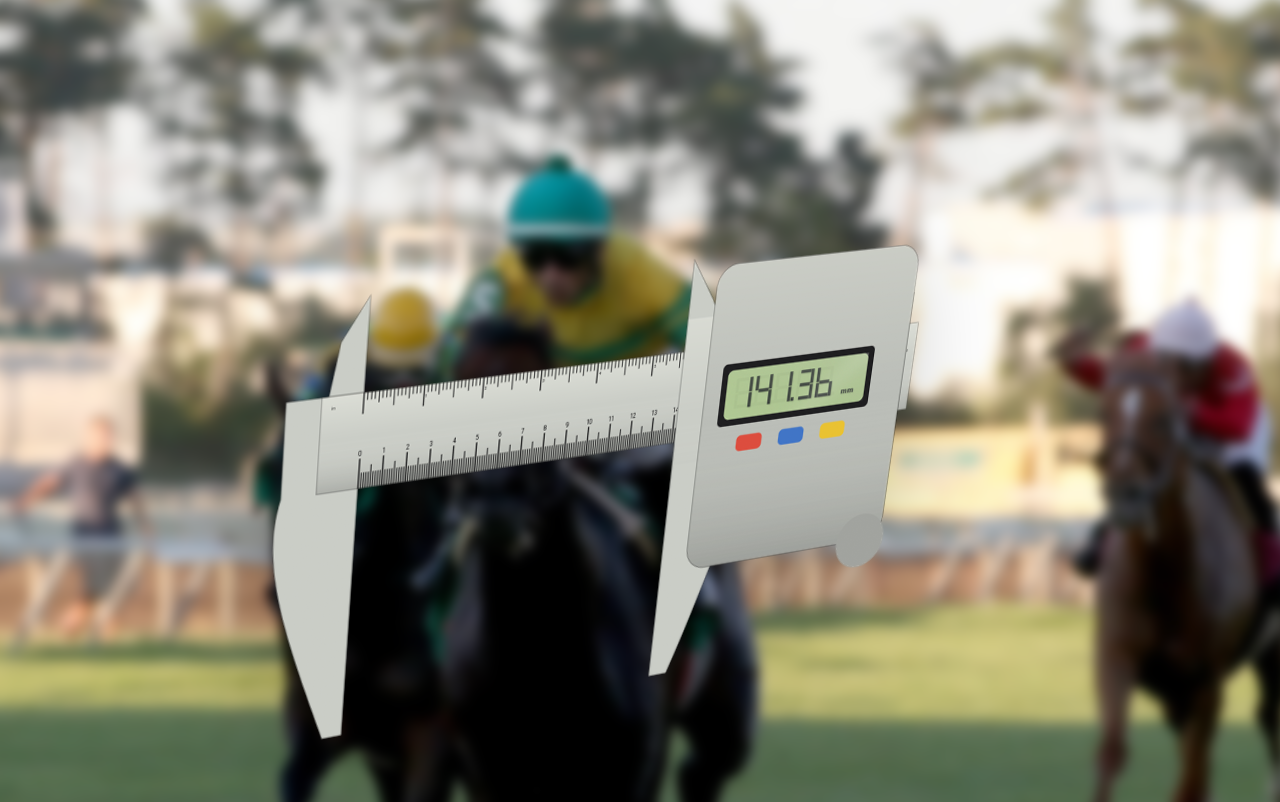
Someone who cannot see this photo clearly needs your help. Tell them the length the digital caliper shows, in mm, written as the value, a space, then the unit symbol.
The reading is 141.36 mm
